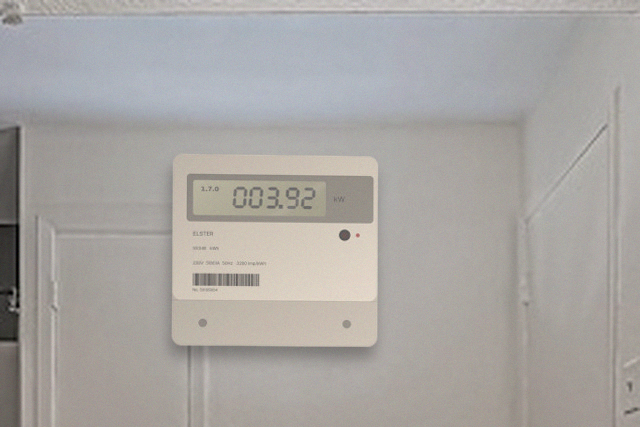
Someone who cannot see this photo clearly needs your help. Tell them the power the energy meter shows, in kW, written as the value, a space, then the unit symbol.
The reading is 3.92 kW
